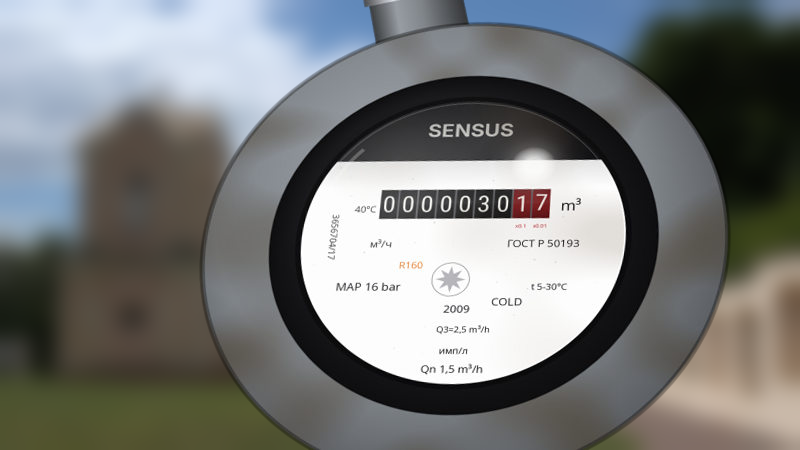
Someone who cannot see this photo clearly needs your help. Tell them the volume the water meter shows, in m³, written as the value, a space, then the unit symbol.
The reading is 30.17 m³
